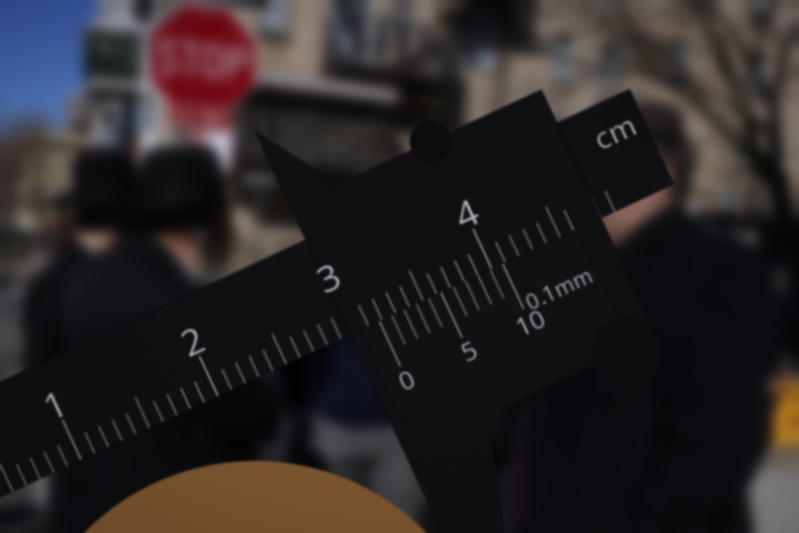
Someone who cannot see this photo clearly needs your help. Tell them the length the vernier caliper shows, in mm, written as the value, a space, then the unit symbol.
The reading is 31.8 mm
